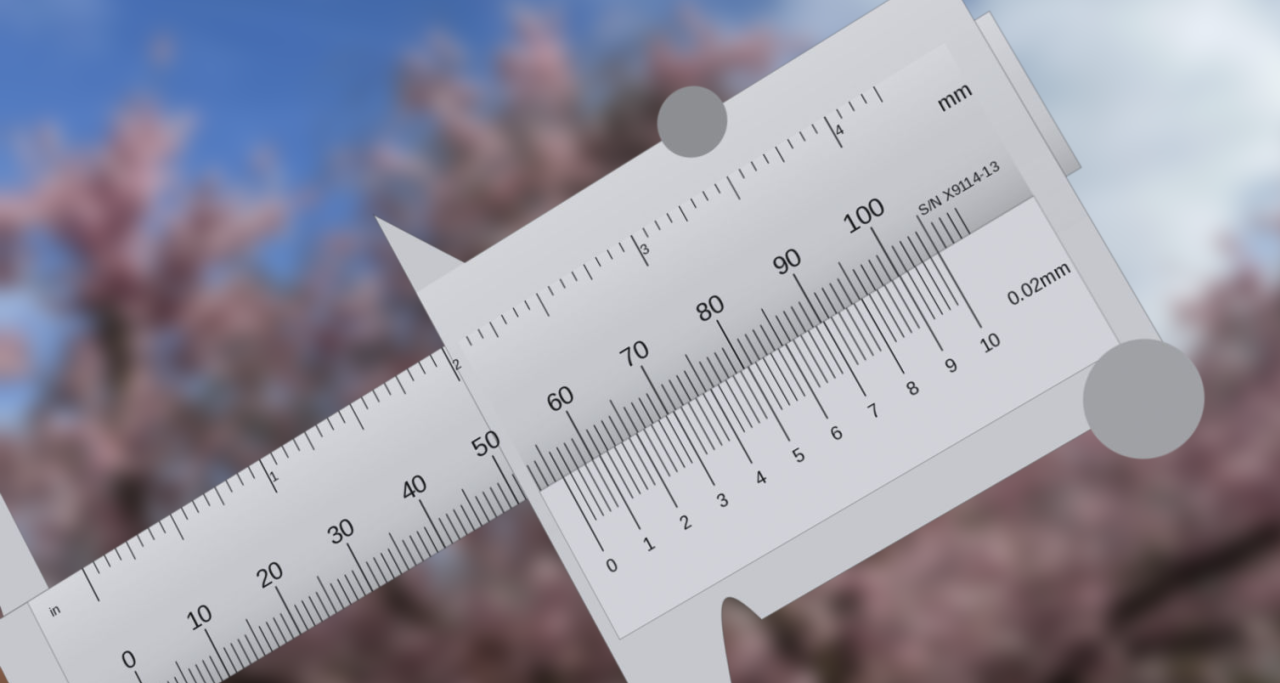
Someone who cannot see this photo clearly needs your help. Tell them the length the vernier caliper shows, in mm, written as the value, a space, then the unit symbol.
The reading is 56.0 mm
